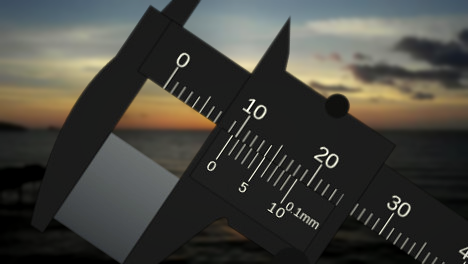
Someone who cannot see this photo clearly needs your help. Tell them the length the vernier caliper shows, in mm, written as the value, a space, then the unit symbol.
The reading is 9.6 mm
